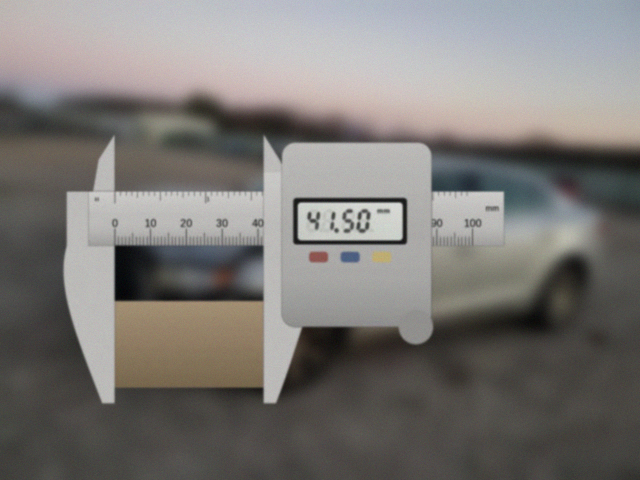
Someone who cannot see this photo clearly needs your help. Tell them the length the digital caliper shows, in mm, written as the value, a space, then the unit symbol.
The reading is 41.50 mm
